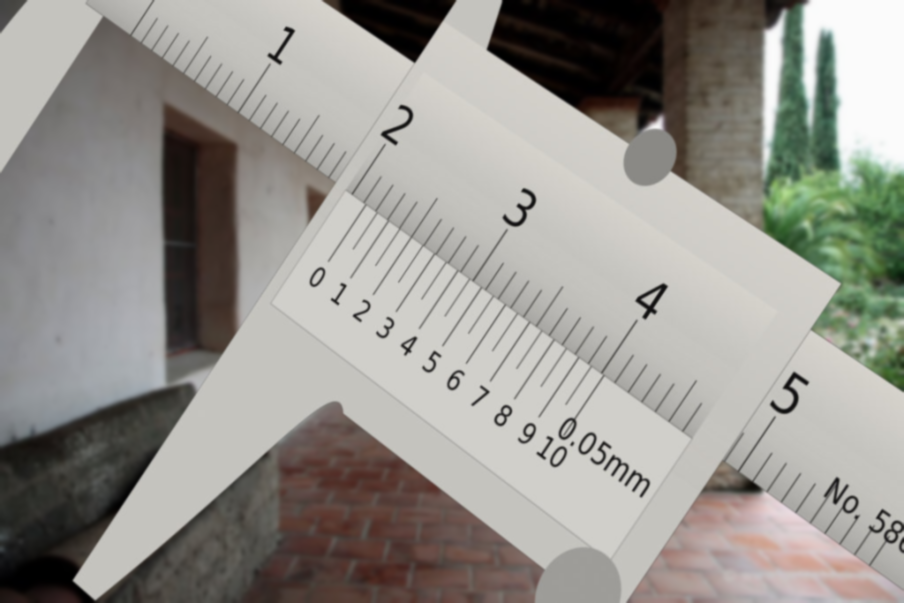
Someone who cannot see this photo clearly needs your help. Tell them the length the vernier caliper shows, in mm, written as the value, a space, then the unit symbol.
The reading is 21.2 mm
